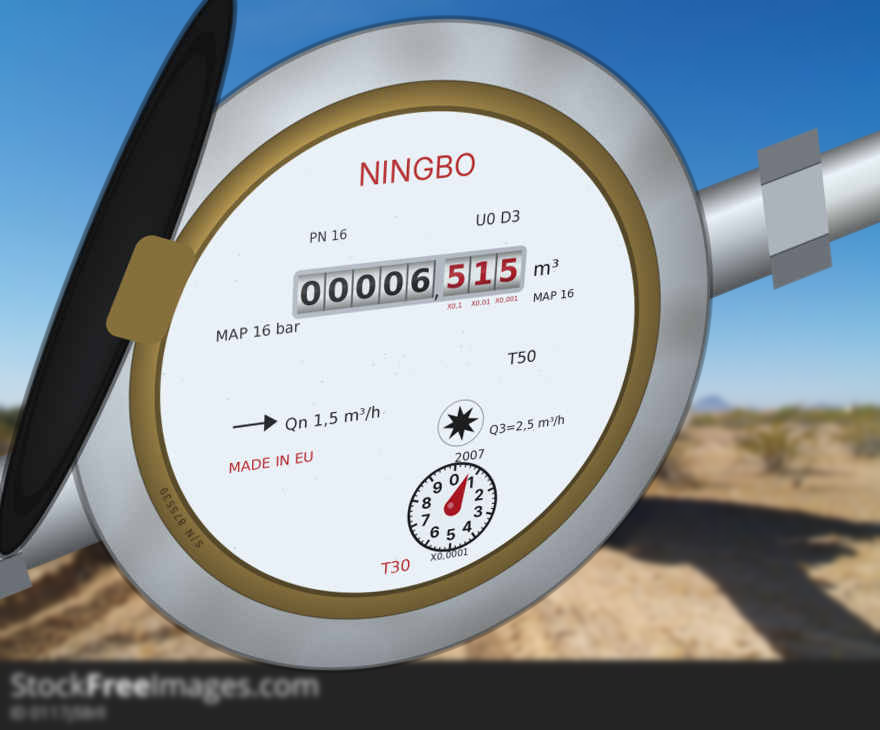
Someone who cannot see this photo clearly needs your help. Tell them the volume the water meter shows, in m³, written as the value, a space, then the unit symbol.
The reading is 6.5150 m³
